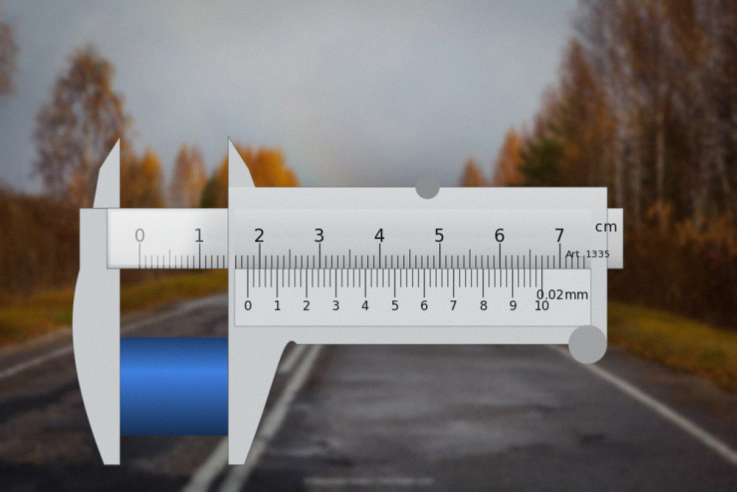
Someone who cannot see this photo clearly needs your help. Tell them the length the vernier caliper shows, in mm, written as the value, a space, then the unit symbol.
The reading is 18.0 mm
